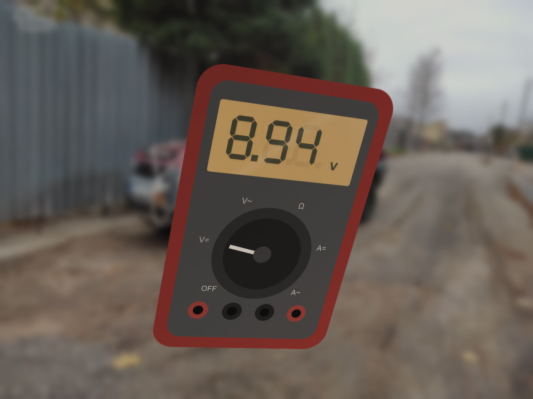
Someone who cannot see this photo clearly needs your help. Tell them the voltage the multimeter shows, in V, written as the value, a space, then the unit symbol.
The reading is 8.94 V
